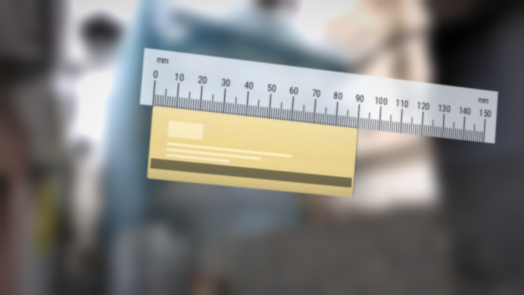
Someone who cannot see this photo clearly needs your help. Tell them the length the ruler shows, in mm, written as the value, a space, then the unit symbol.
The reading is 90 mm
